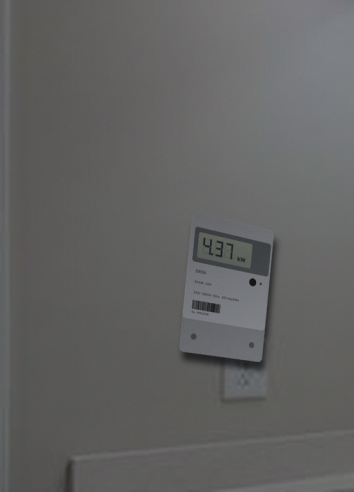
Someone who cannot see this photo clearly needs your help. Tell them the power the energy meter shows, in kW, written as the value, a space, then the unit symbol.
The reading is 4.37 kW
